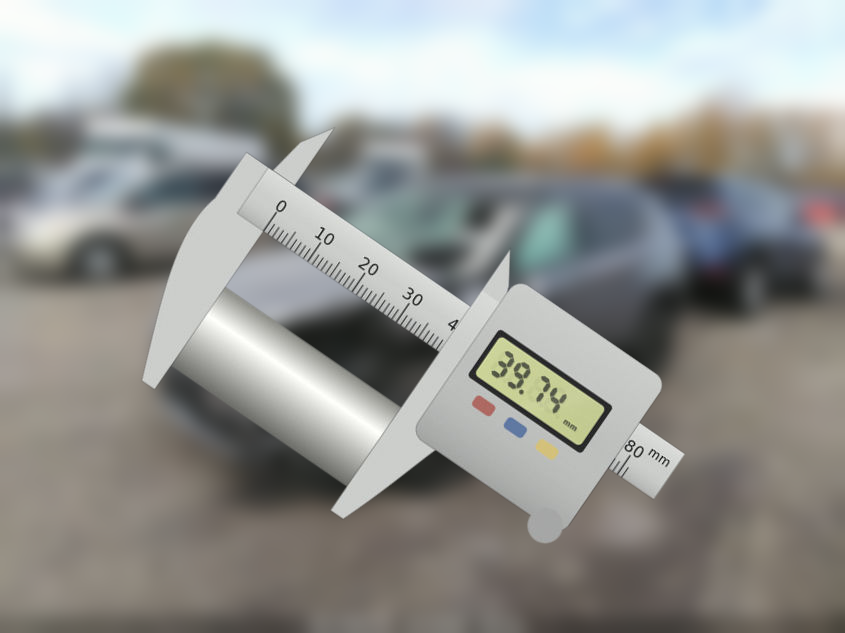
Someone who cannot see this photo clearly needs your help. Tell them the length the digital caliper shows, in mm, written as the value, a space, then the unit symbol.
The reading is 39.74 mm
